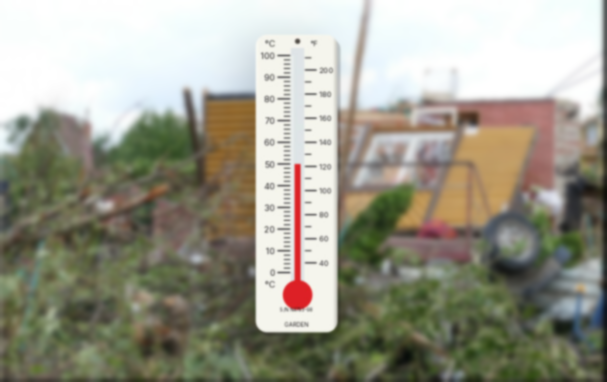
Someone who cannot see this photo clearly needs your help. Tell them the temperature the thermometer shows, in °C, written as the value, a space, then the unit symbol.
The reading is 50 °C
